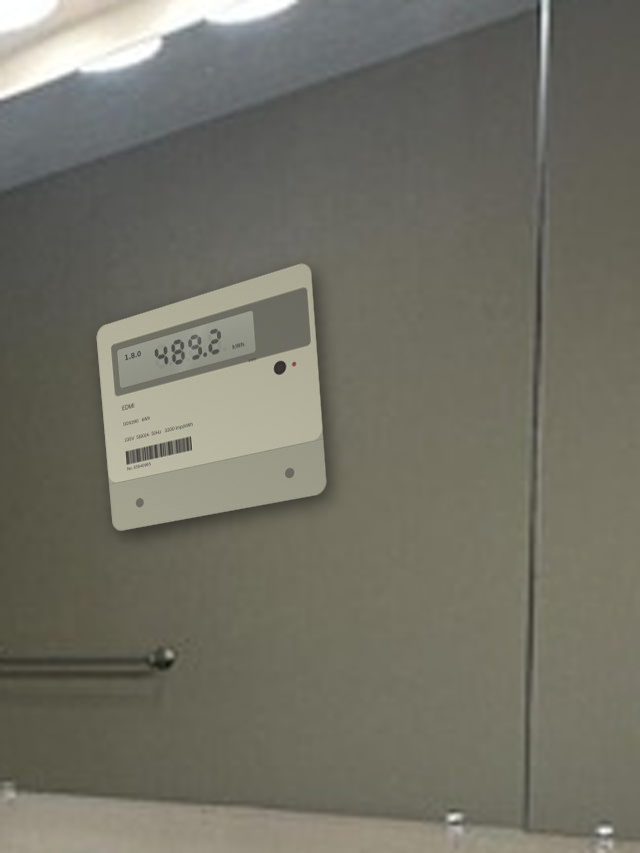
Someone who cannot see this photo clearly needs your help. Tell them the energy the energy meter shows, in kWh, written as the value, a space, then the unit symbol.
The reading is 489.2 kWh
